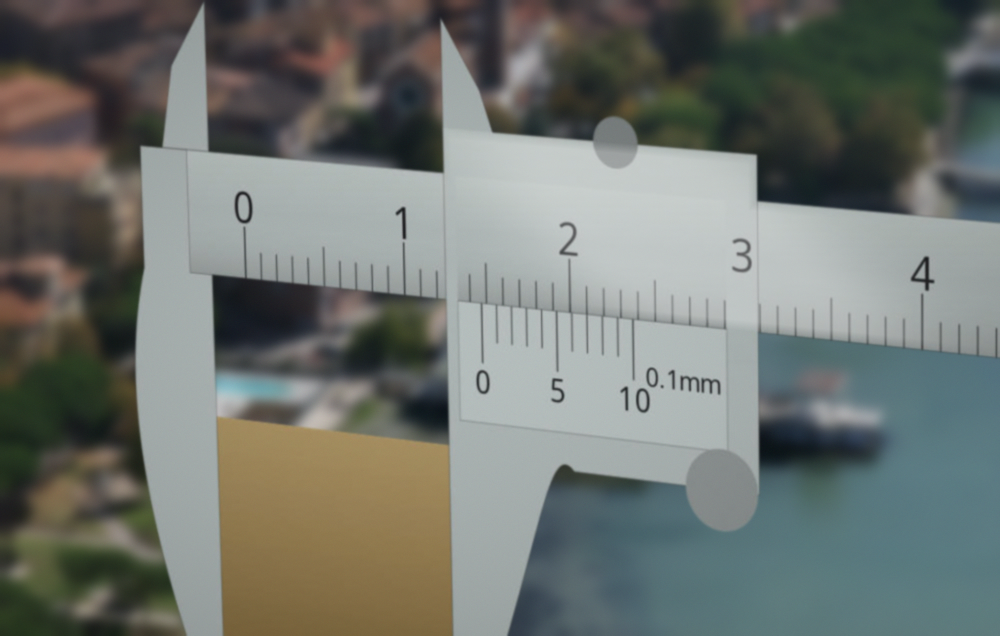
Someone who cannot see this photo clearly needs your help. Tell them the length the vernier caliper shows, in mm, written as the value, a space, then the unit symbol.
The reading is 14.7 mm
